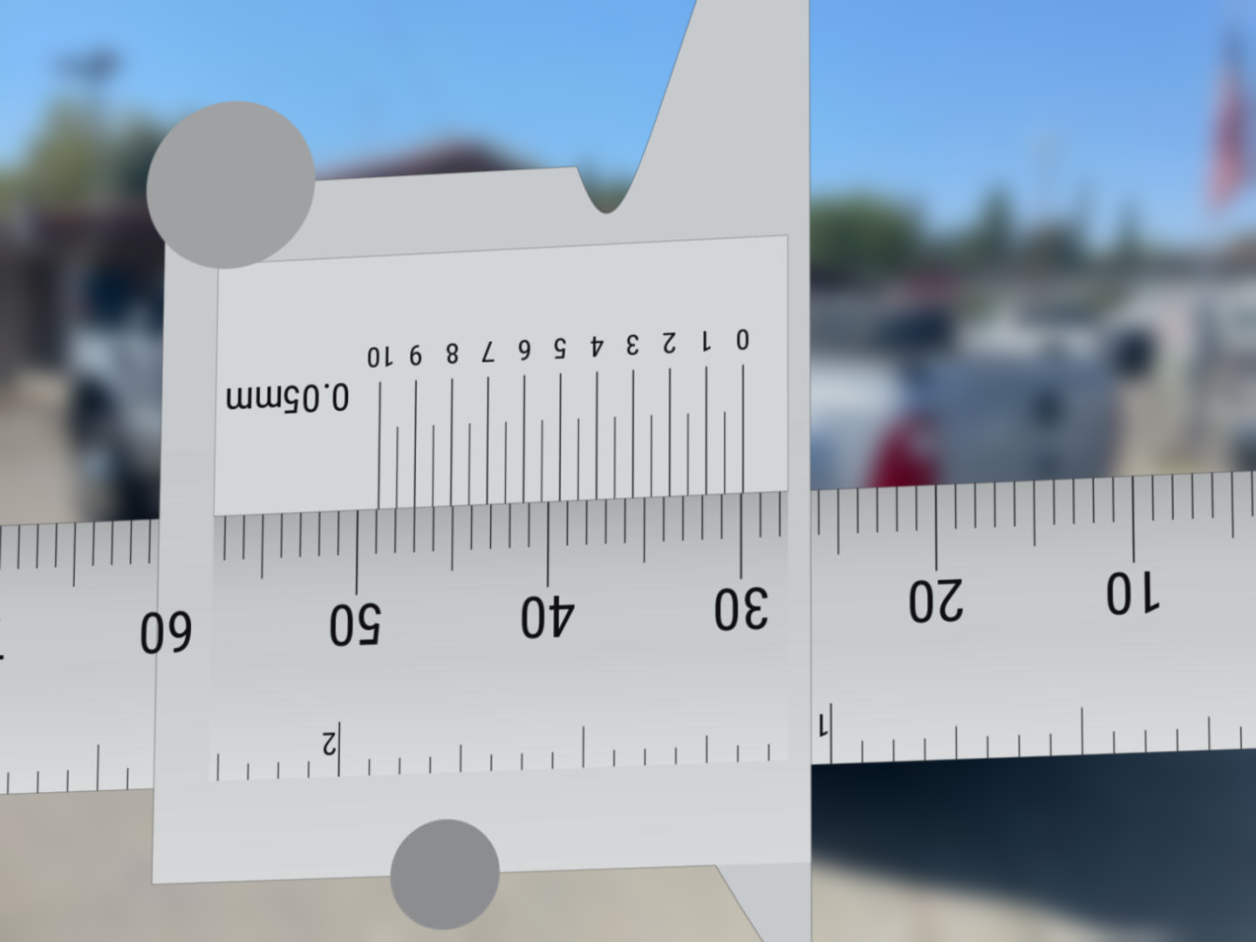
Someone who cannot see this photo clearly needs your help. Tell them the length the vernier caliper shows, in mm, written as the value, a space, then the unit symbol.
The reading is 29.9 mm
